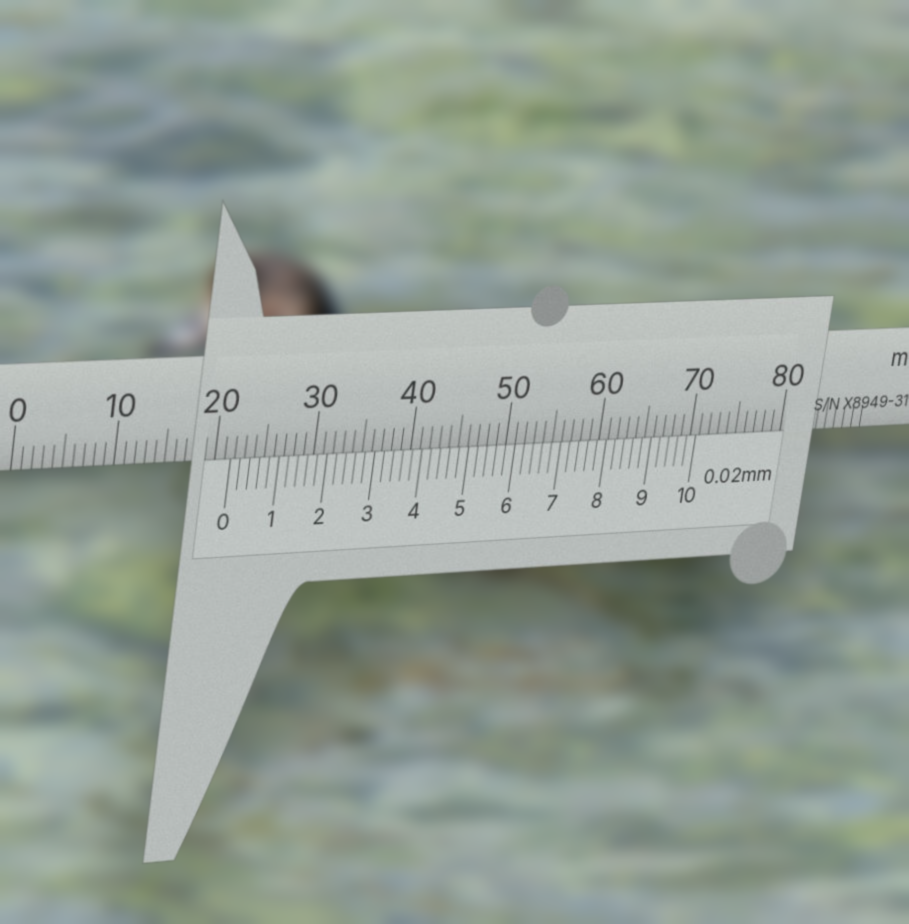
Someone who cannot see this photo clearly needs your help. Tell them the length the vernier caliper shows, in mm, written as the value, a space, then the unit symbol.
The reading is 21.6 mm
